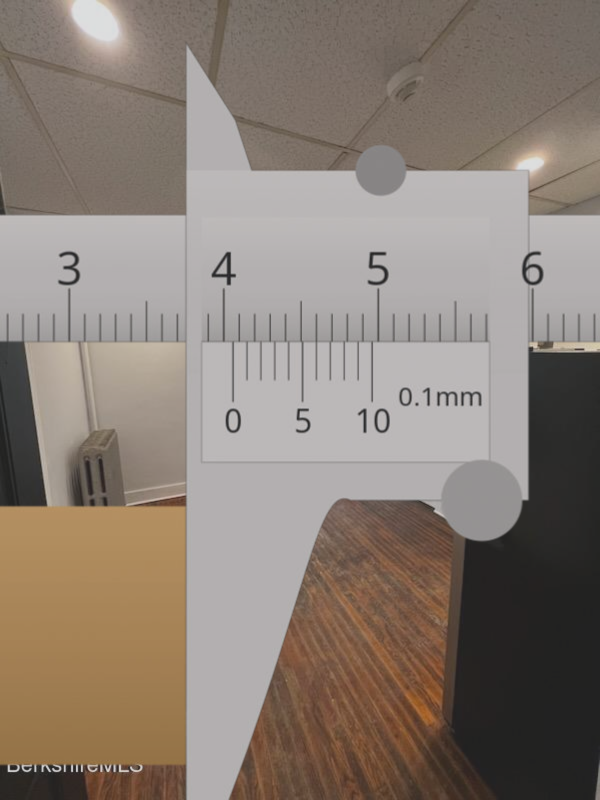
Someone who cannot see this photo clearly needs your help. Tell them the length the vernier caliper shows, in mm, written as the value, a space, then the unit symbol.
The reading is 40.6 mm
